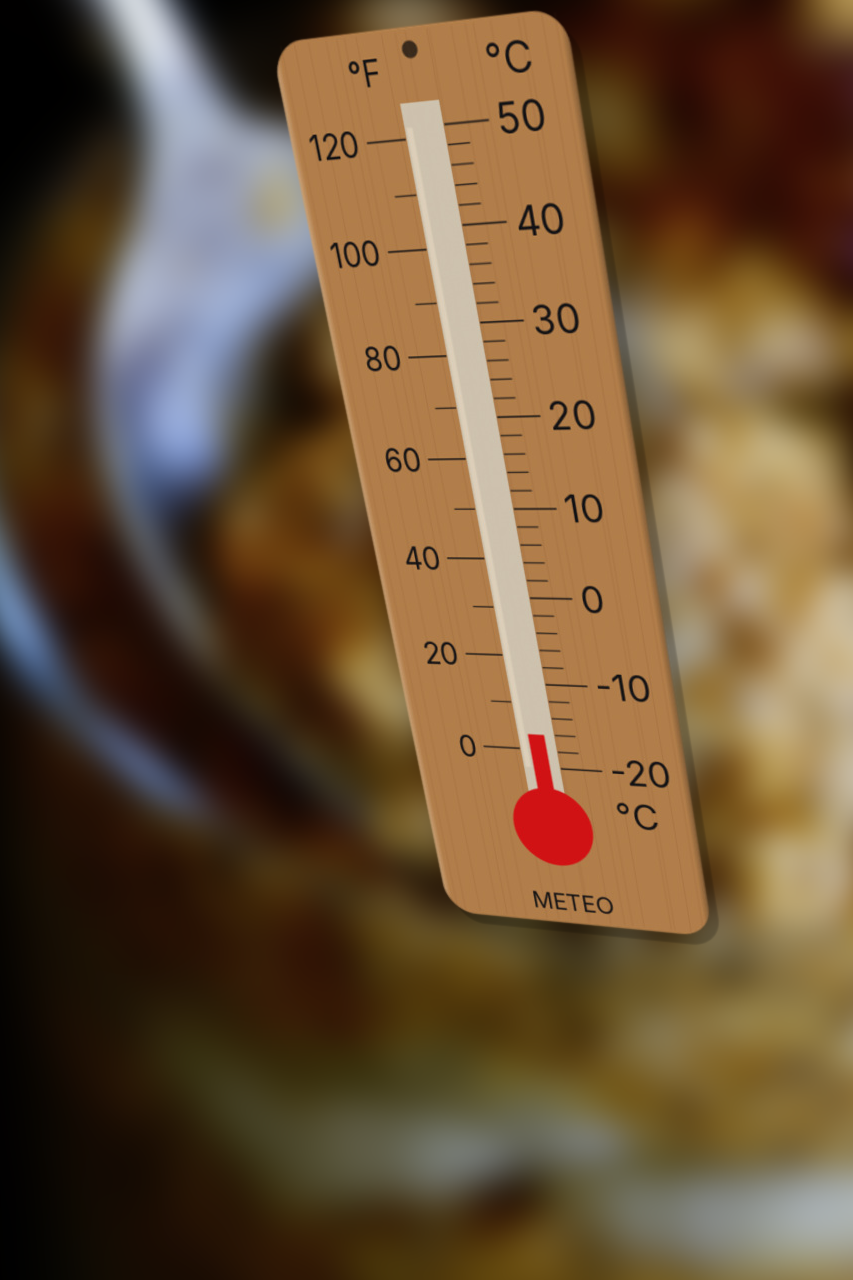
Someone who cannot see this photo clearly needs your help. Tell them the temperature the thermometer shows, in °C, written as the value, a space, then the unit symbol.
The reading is -16 °C
